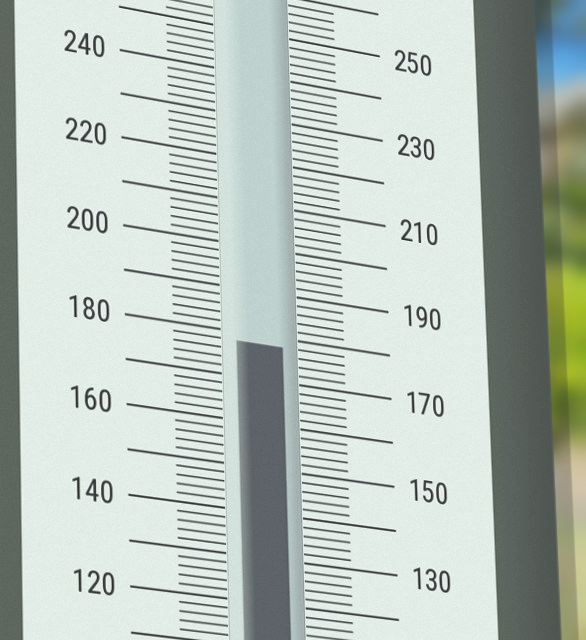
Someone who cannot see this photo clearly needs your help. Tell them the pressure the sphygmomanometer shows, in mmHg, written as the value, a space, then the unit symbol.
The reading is 178 mmHg
